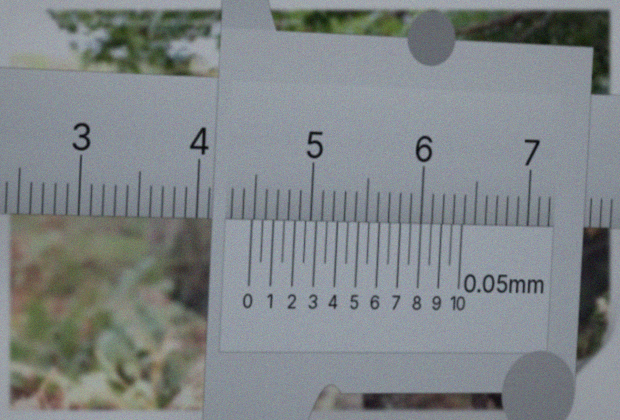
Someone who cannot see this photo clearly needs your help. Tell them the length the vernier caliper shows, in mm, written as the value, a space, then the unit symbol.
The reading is 44.8 mm
